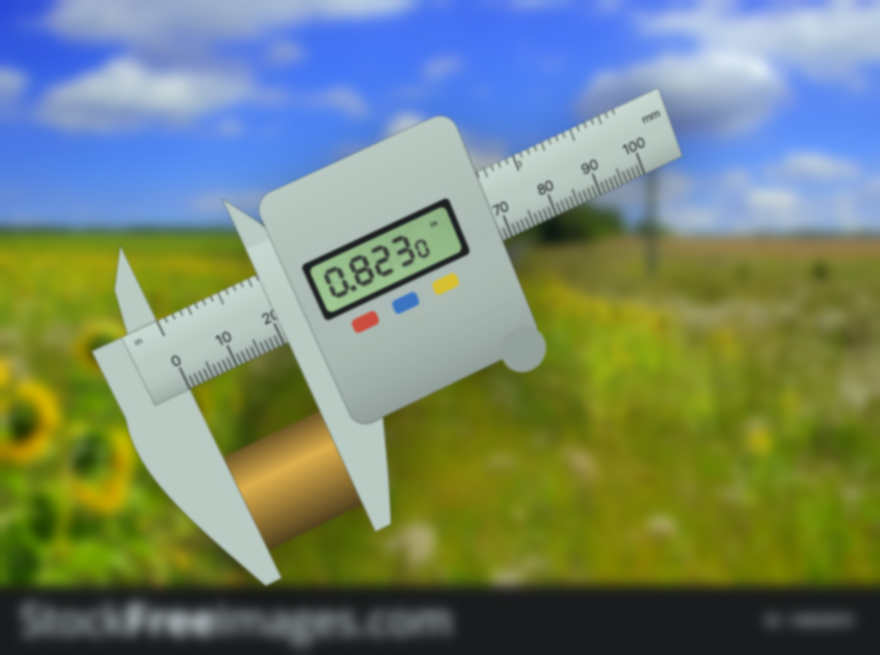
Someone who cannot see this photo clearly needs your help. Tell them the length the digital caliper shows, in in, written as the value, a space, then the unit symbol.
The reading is 0.8230 in
